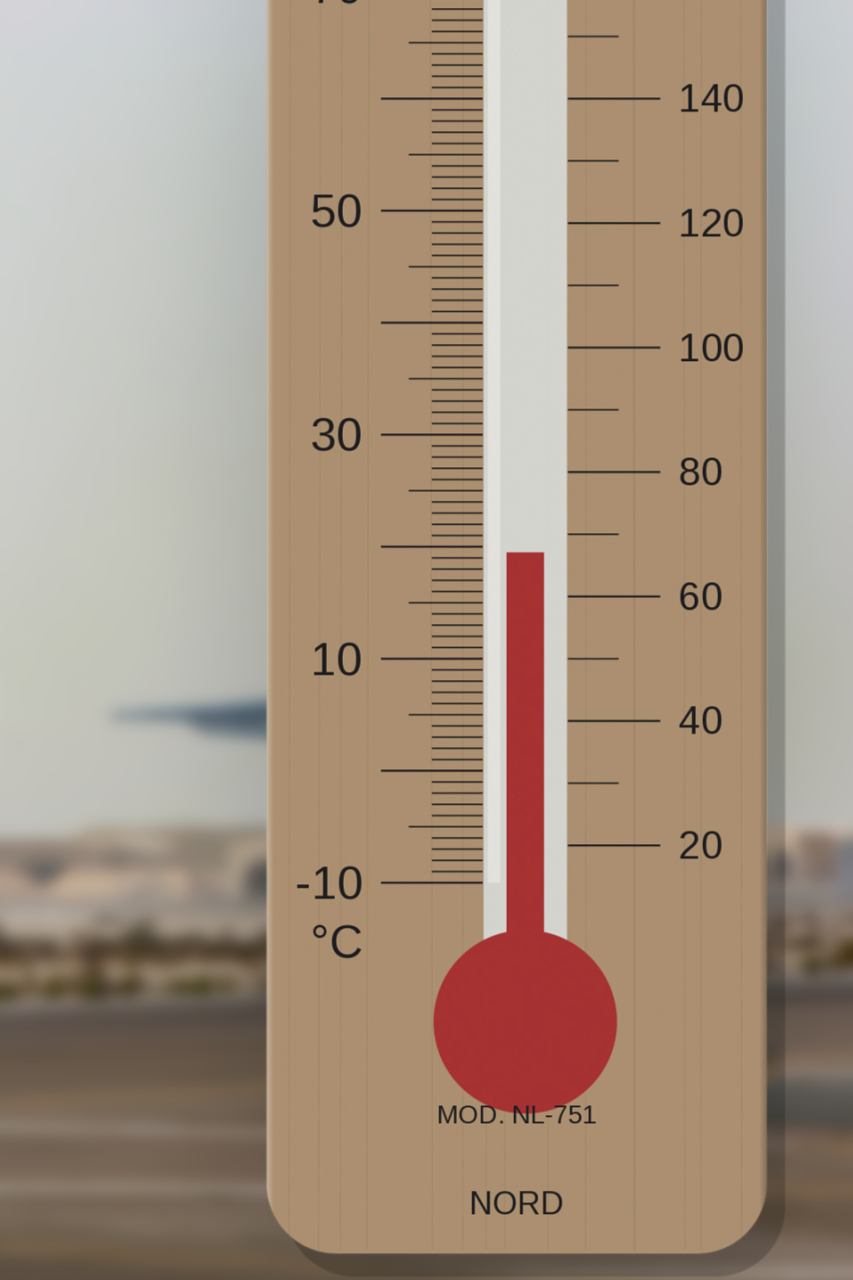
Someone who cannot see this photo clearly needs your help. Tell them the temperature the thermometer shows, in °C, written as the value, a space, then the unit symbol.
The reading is 19.5 °C
